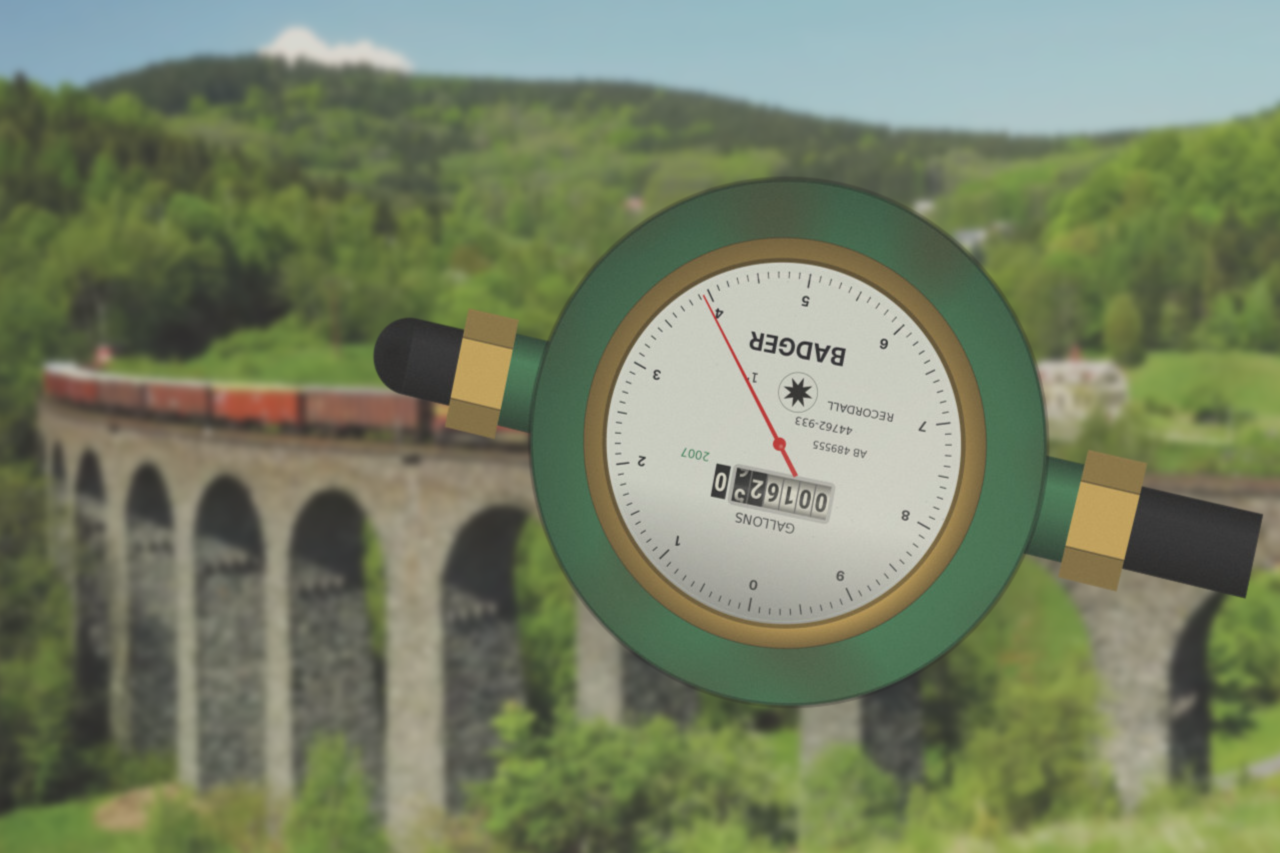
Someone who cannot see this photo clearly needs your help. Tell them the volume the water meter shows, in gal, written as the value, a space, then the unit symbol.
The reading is 16253.9 gal
